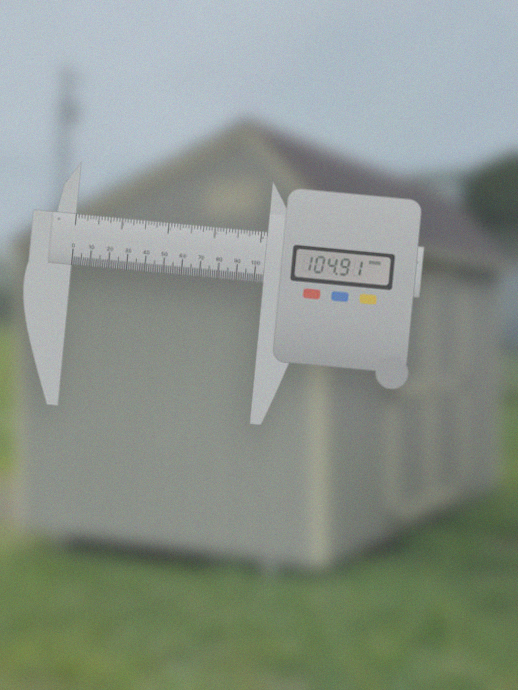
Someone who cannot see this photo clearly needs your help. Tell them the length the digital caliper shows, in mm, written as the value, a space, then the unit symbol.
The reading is 104.91 mm
